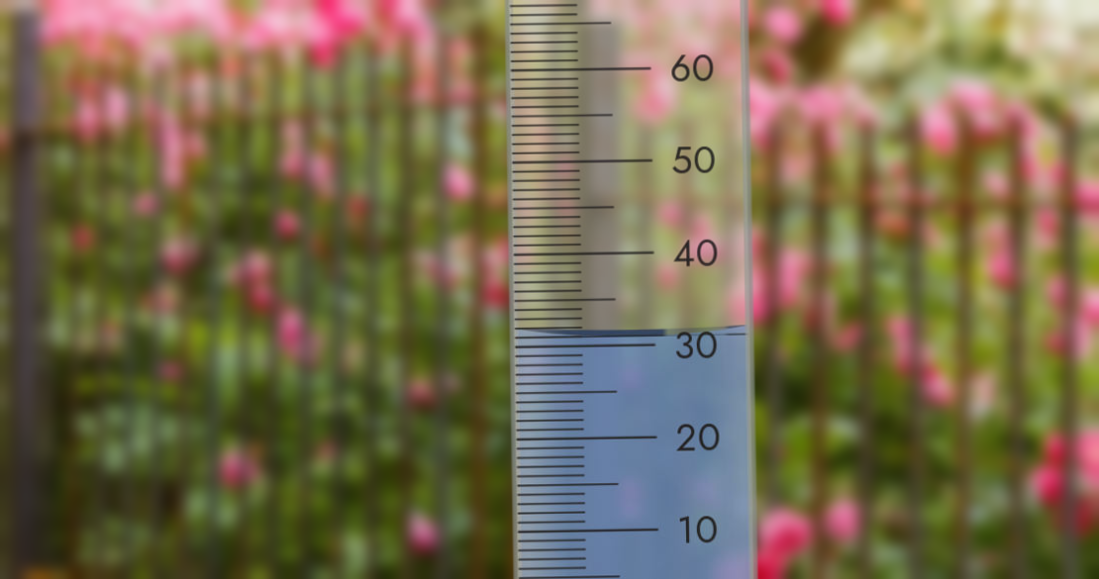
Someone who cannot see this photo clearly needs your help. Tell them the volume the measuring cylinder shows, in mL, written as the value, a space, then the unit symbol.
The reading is 31 mL
